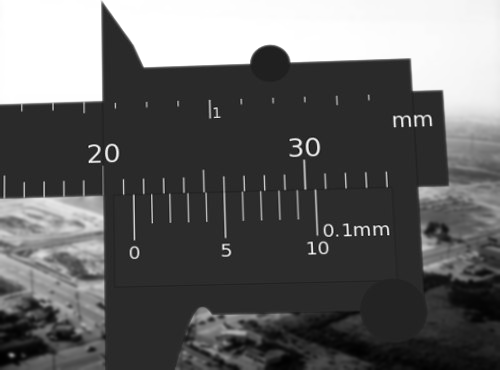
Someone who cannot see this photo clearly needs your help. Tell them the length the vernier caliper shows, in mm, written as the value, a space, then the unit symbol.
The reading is 21.5 mm
